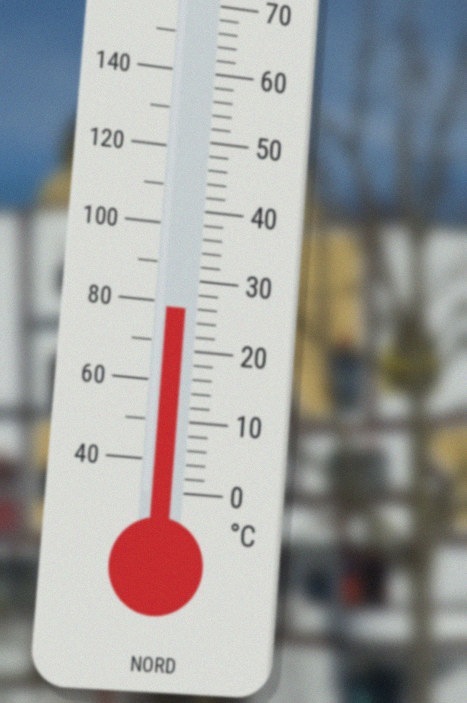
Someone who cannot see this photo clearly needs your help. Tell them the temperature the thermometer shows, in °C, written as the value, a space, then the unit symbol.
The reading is 26 °C
